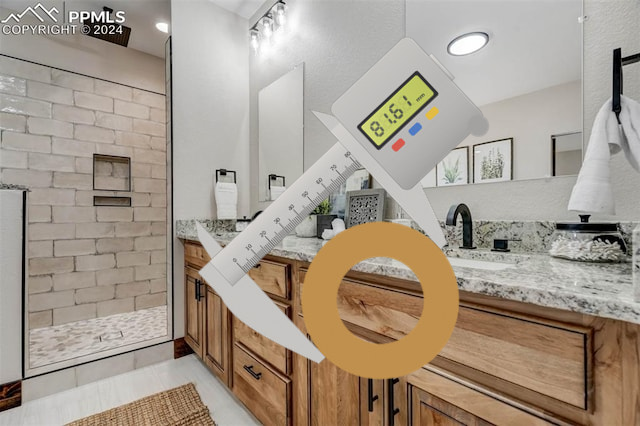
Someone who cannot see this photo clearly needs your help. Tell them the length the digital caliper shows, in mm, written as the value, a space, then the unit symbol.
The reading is 81.61 mm
